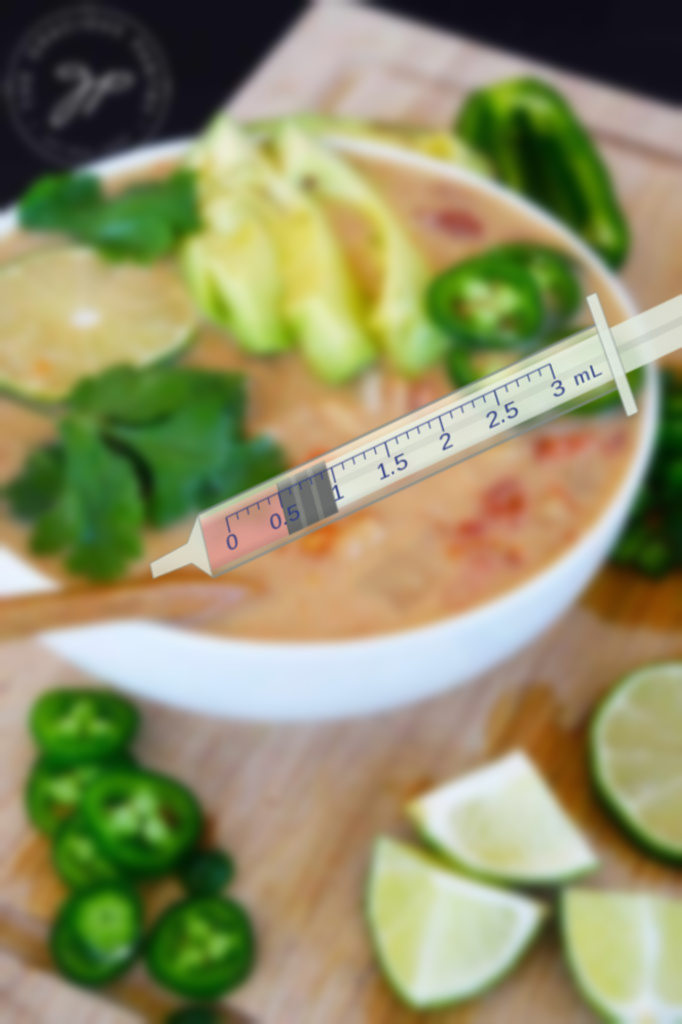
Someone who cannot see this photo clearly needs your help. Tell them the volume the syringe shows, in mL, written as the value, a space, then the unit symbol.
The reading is 0.5 mL
